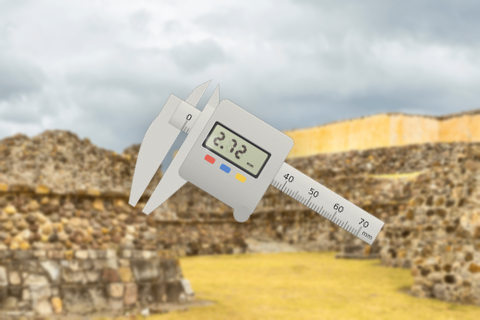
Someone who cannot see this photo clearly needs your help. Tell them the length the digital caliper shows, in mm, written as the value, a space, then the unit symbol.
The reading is 2.72 mm
